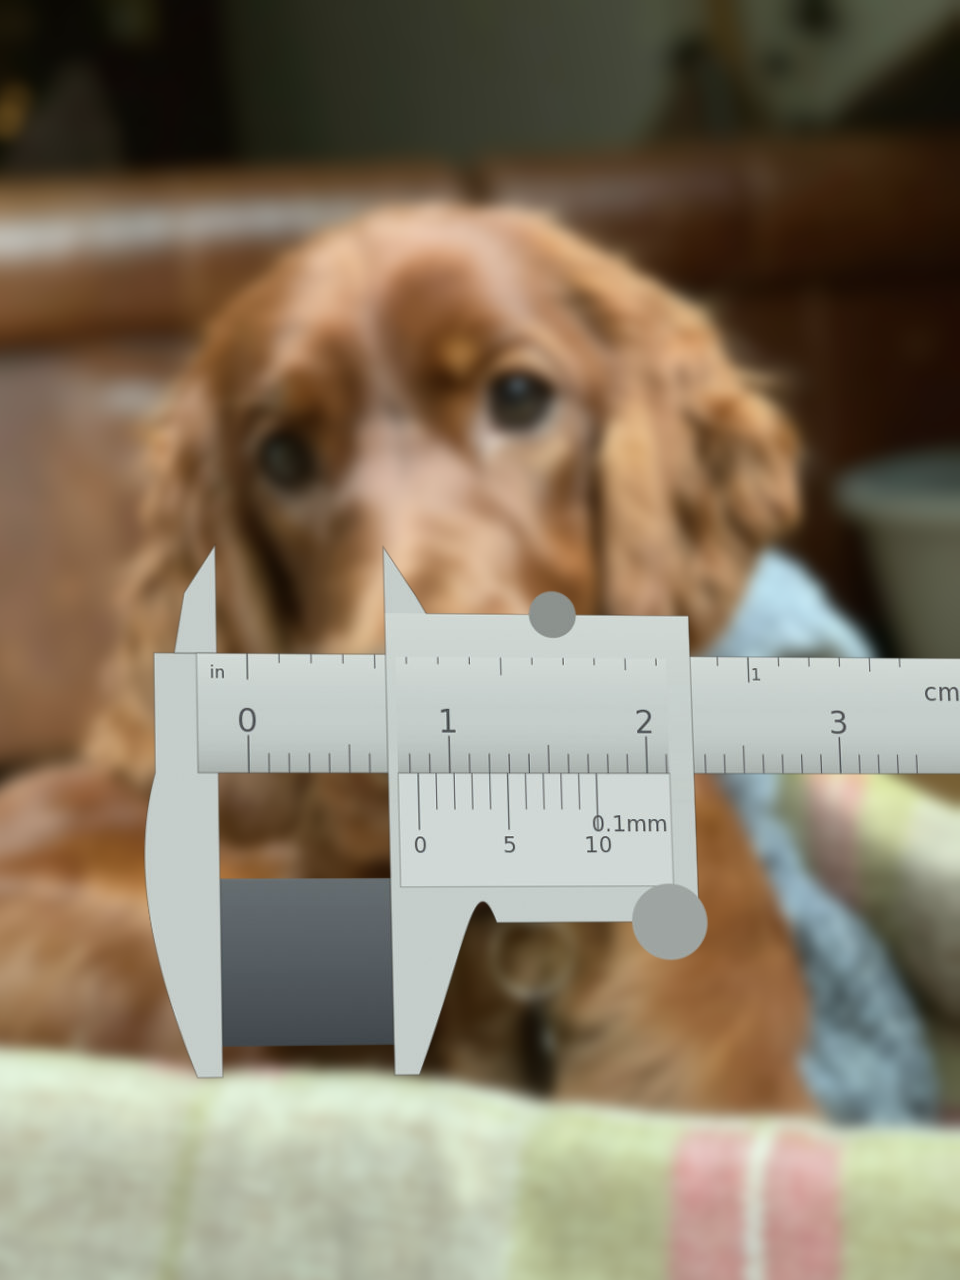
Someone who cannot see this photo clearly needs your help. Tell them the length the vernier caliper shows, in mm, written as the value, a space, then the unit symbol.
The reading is 8.4 mm
